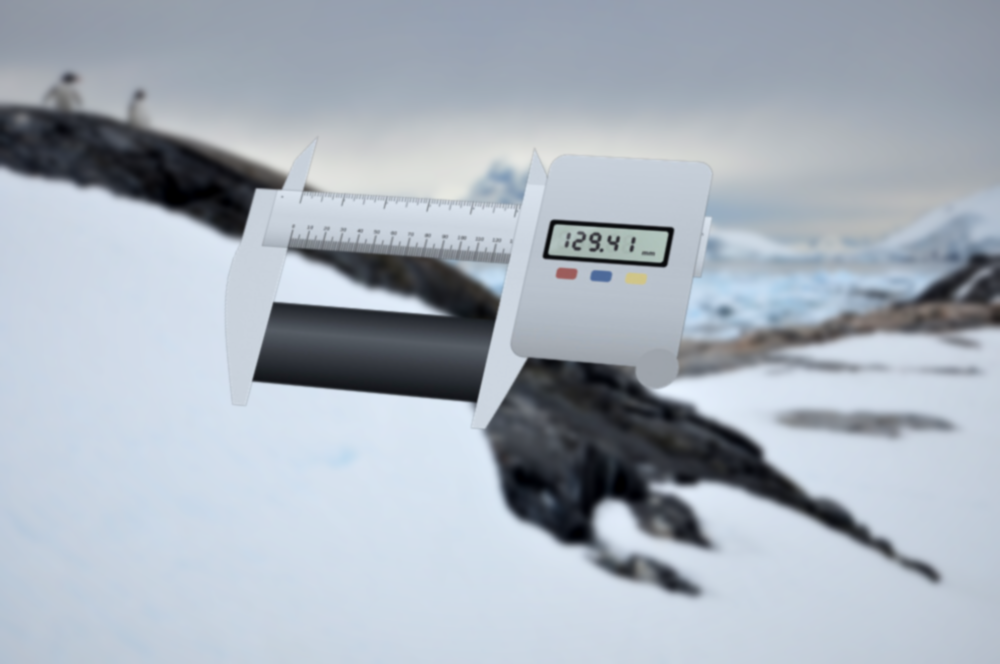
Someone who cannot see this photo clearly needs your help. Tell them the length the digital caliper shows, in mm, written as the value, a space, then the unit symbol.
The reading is 129.41 mm
